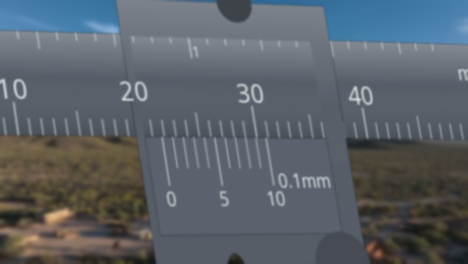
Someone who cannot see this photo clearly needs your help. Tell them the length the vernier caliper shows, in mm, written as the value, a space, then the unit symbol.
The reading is 21.8 mm
